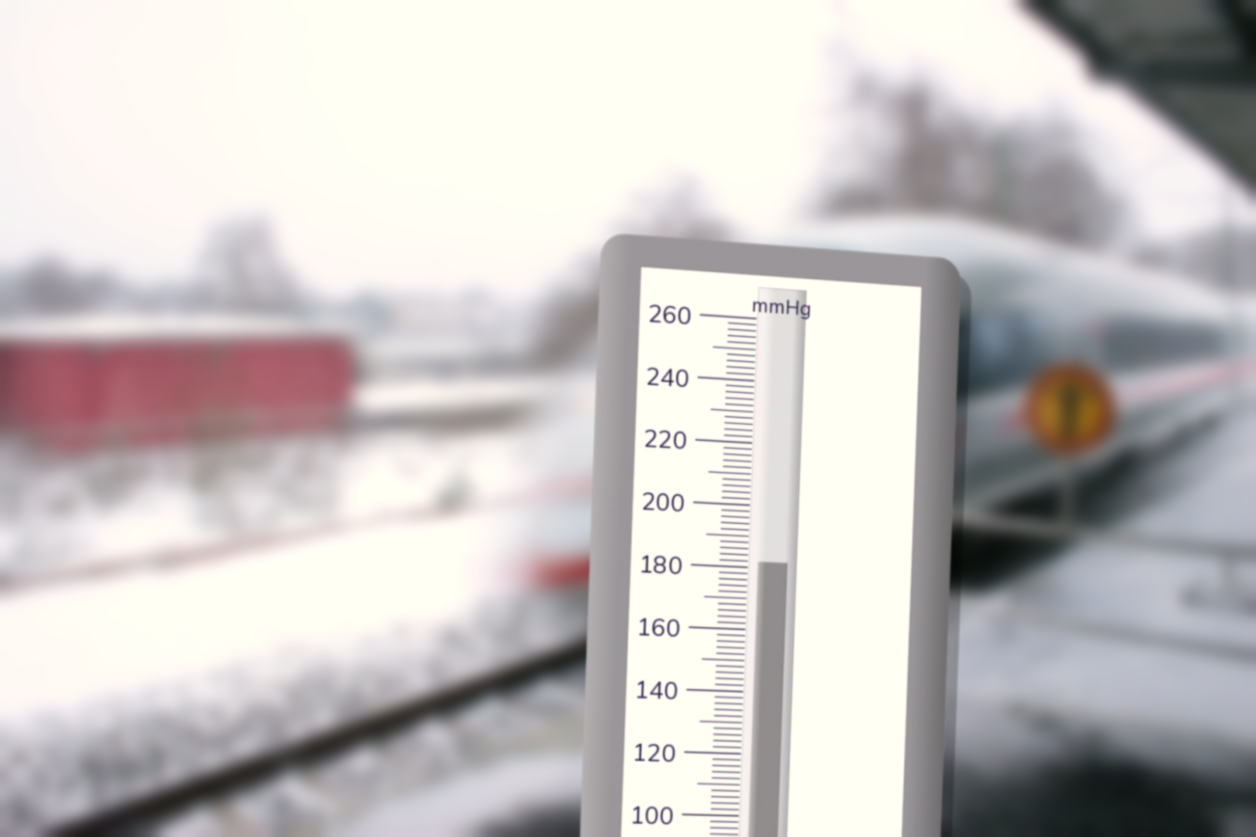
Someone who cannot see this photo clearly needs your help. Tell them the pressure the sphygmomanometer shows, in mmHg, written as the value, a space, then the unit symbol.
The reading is 182 mmHg
